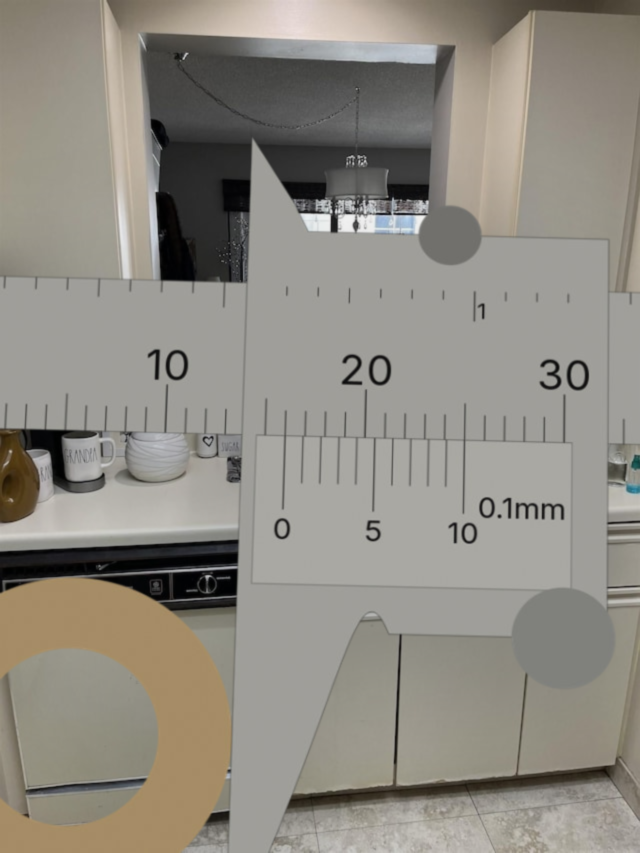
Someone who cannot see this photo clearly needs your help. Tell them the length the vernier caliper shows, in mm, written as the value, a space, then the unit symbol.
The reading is 16.0 mm
